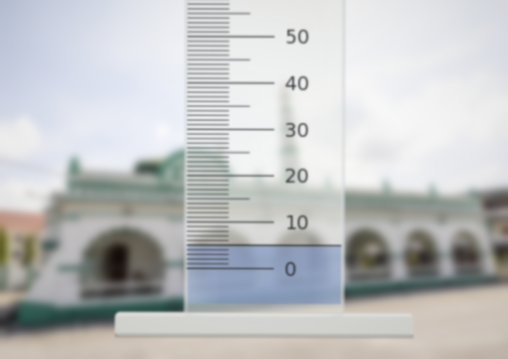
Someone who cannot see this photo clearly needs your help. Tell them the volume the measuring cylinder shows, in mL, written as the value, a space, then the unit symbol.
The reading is 5 mL
